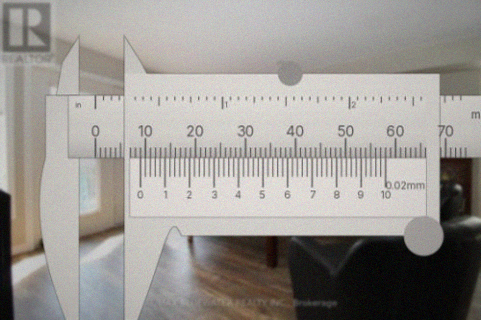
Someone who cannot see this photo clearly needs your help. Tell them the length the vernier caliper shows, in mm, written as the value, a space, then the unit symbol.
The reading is 9.0 mm
